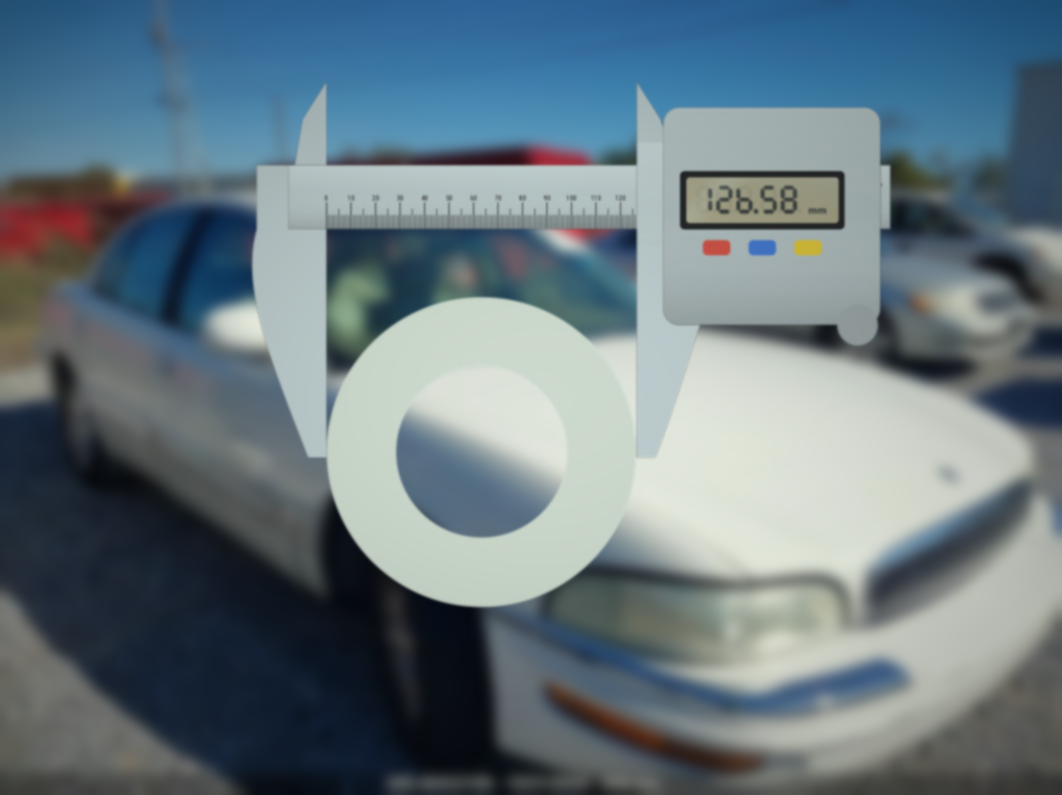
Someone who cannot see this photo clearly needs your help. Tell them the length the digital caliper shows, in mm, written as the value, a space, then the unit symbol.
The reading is 126.58 mm
